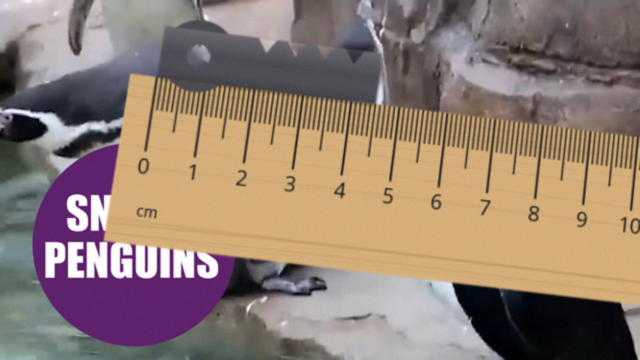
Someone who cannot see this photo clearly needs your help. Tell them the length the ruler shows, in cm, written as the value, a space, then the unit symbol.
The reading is 4.5 cm
